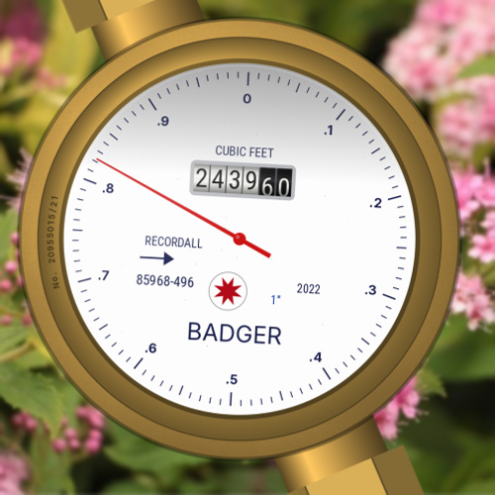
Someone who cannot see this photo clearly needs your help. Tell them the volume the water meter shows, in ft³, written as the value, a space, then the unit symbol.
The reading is 243959.82 ft³
